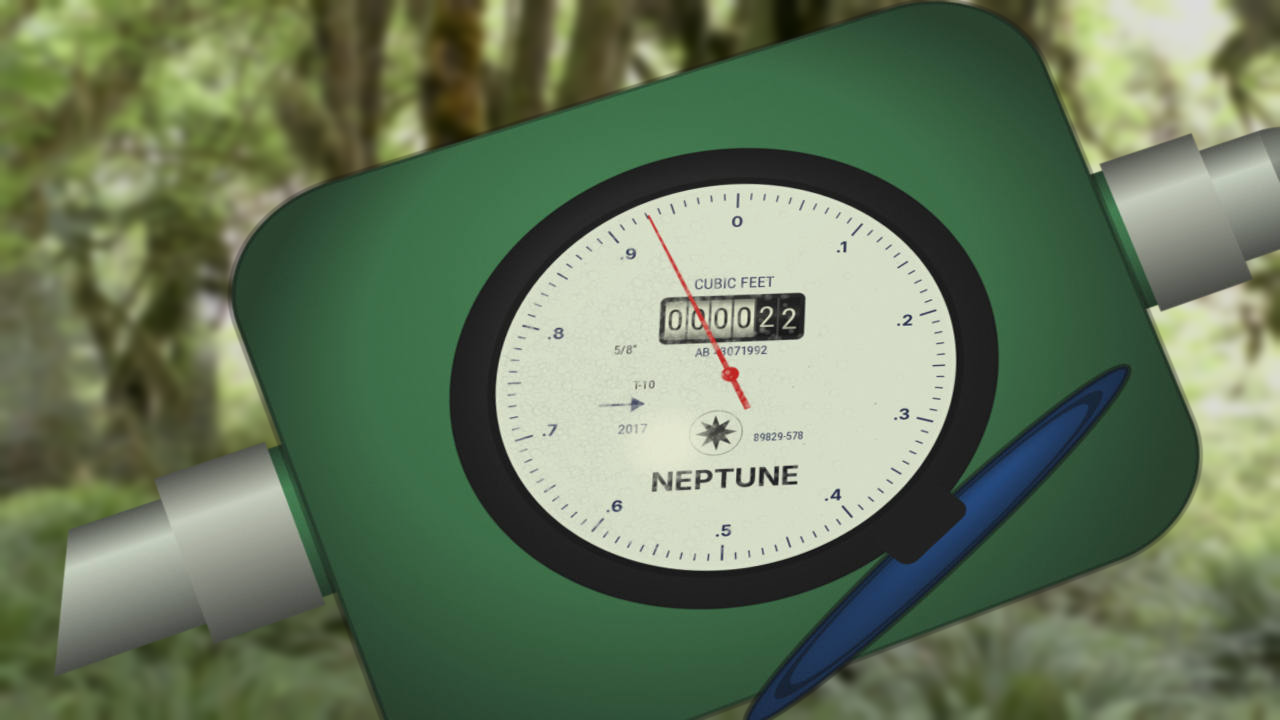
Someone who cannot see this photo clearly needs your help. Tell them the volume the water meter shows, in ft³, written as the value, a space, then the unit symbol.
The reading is 21.93 ft³
